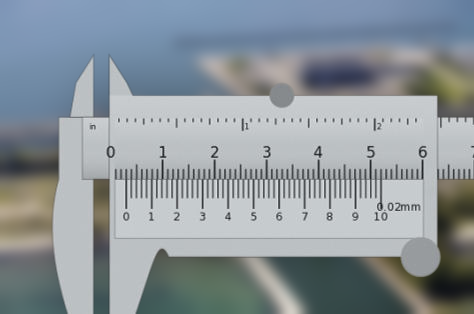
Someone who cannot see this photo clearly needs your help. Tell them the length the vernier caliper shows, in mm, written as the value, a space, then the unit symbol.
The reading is 3.0 mm
